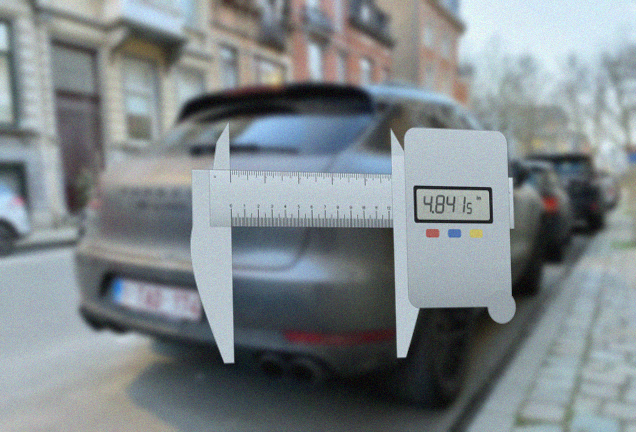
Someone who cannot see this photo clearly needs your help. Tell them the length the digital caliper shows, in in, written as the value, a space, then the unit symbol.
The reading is 4.8415 in
